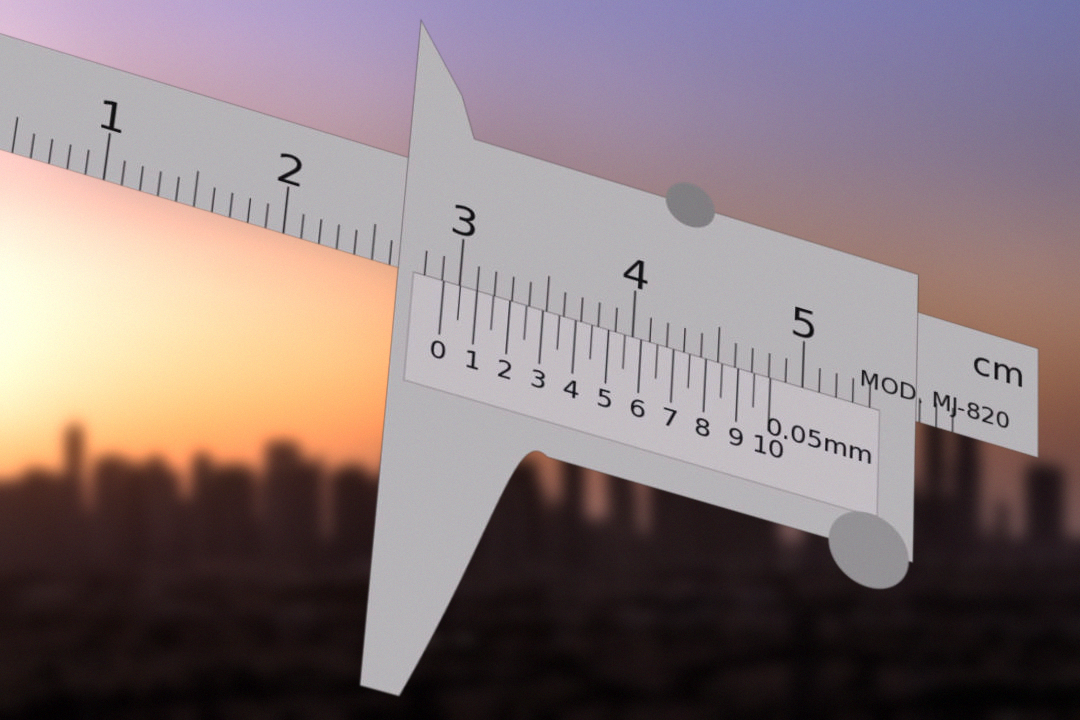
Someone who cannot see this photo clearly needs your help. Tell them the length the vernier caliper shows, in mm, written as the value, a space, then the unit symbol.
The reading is 29.1 mm
